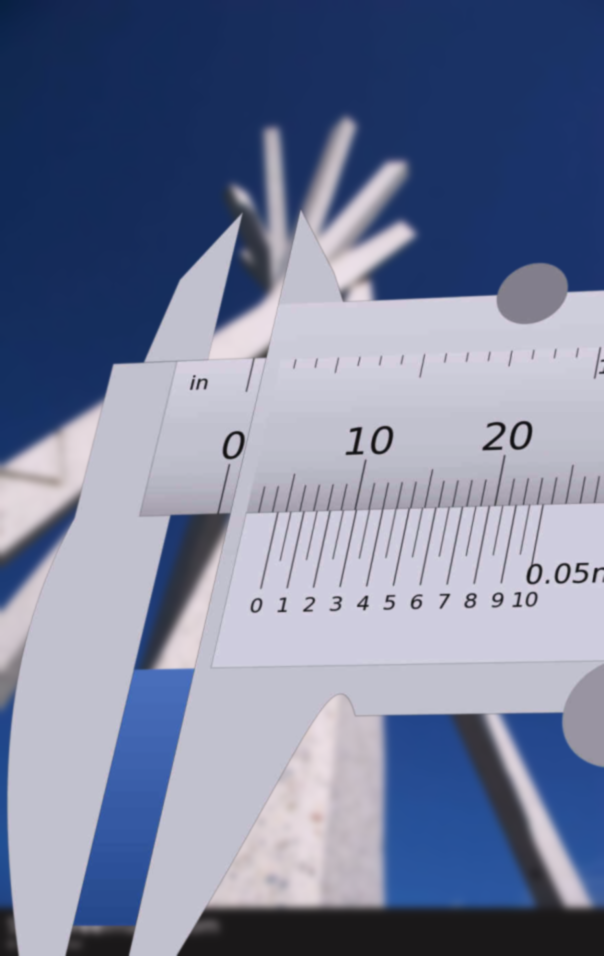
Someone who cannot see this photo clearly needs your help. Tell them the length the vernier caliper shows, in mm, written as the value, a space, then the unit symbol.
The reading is 4.4 mm
